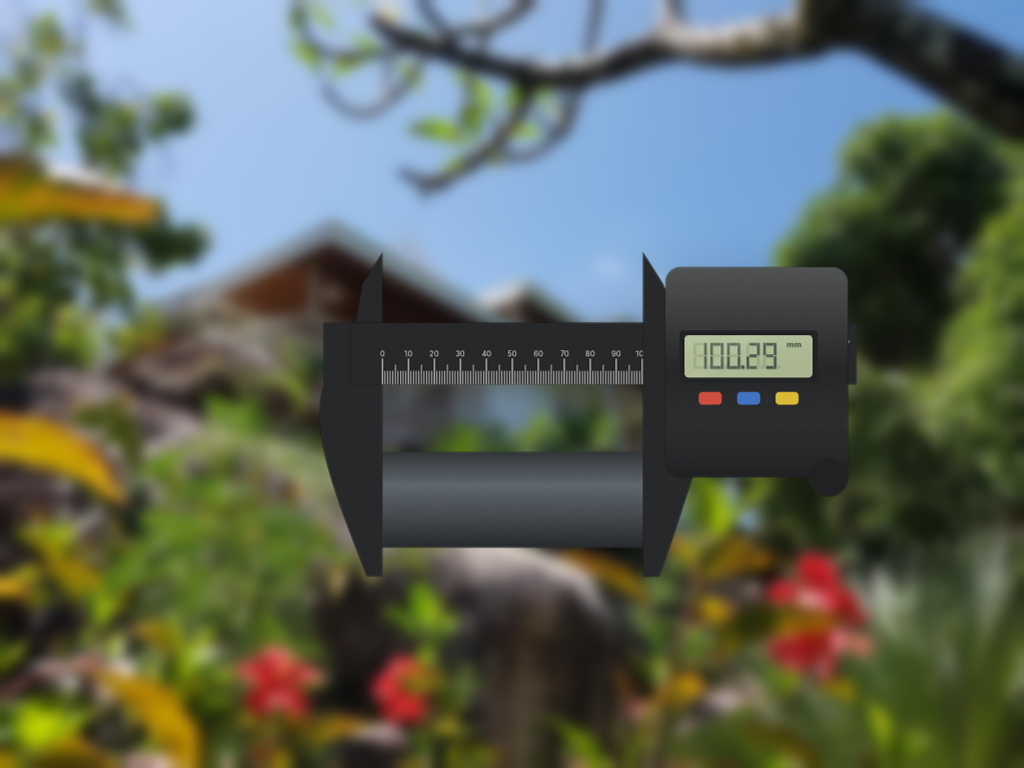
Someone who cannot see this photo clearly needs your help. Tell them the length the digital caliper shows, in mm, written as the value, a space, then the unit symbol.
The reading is 100.29 mm
